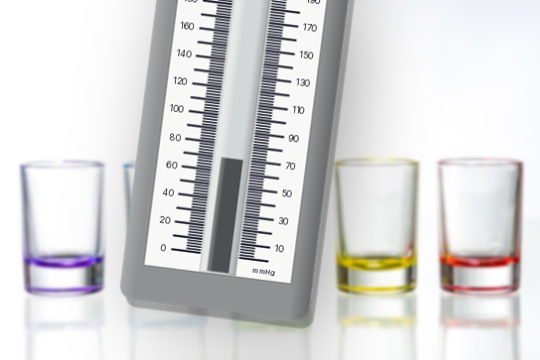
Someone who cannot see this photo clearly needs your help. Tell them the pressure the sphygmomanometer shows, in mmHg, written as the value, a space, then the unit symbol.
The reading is 70 mmHg
